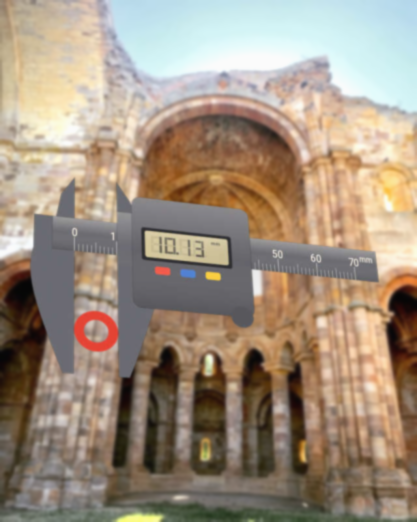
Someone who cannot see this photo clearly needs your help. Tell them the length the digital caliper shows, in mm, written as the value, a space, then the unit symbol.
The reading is 10.13 mm
